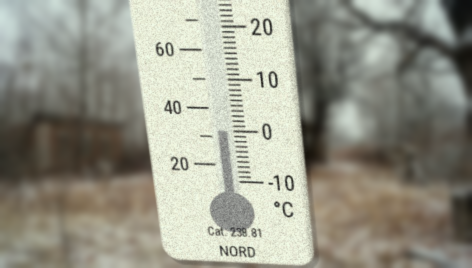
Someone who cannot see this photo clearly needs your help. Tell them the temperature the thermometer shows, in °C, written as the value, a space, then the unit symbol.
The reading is 0 °C
